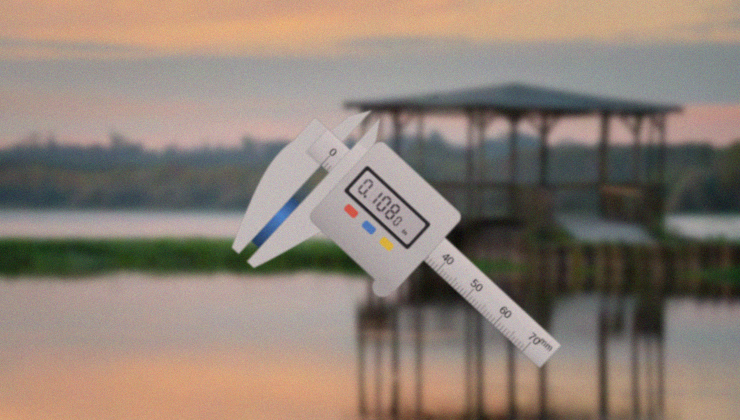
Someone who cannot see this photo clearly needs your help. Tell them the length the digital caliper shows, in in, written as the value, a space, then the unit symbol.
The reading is 0.1080 in
